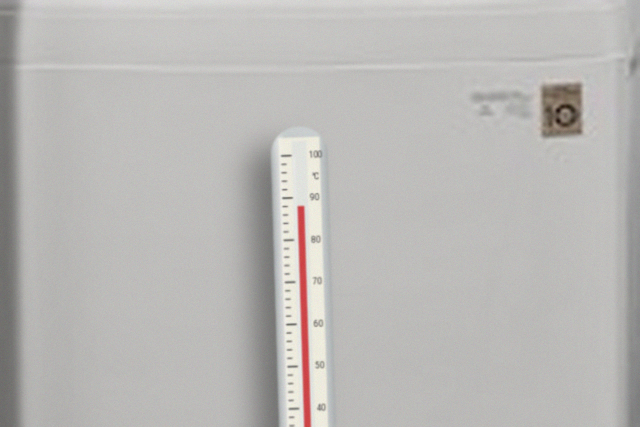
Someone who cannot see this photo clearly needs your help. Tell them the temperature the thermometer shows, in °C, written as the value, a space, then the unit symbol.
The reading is 88 °C
